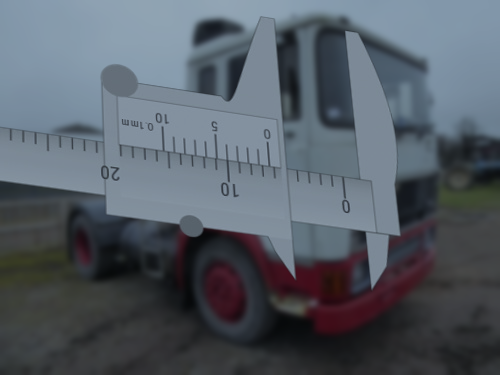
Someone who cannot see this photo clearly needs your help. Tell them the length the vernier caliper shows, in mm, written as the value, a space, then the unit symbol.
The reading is 6.4 mm
